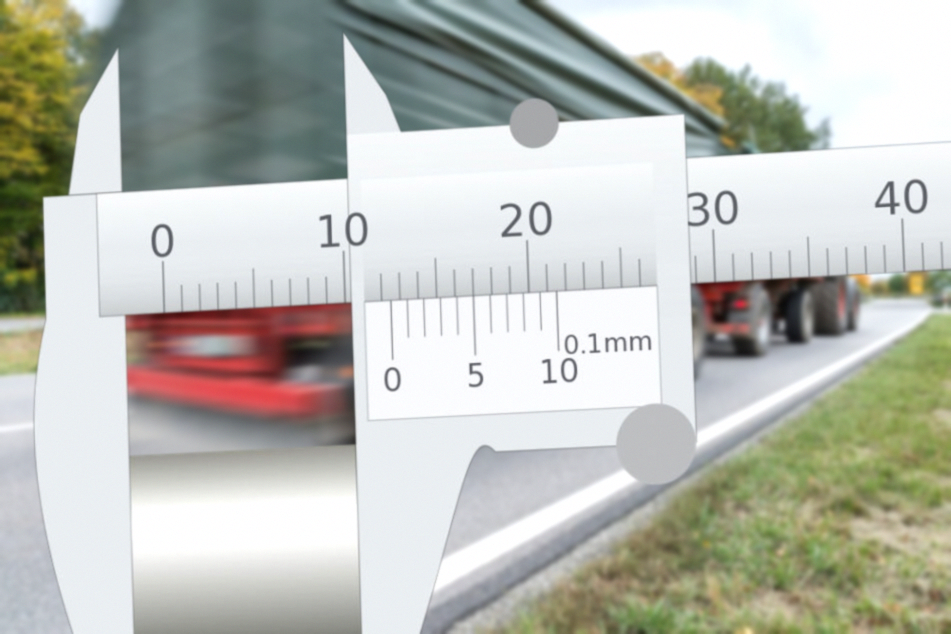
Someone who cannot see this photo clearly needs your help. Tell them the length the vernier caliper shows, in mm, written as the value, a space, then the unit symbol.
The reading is 12.5 mm
